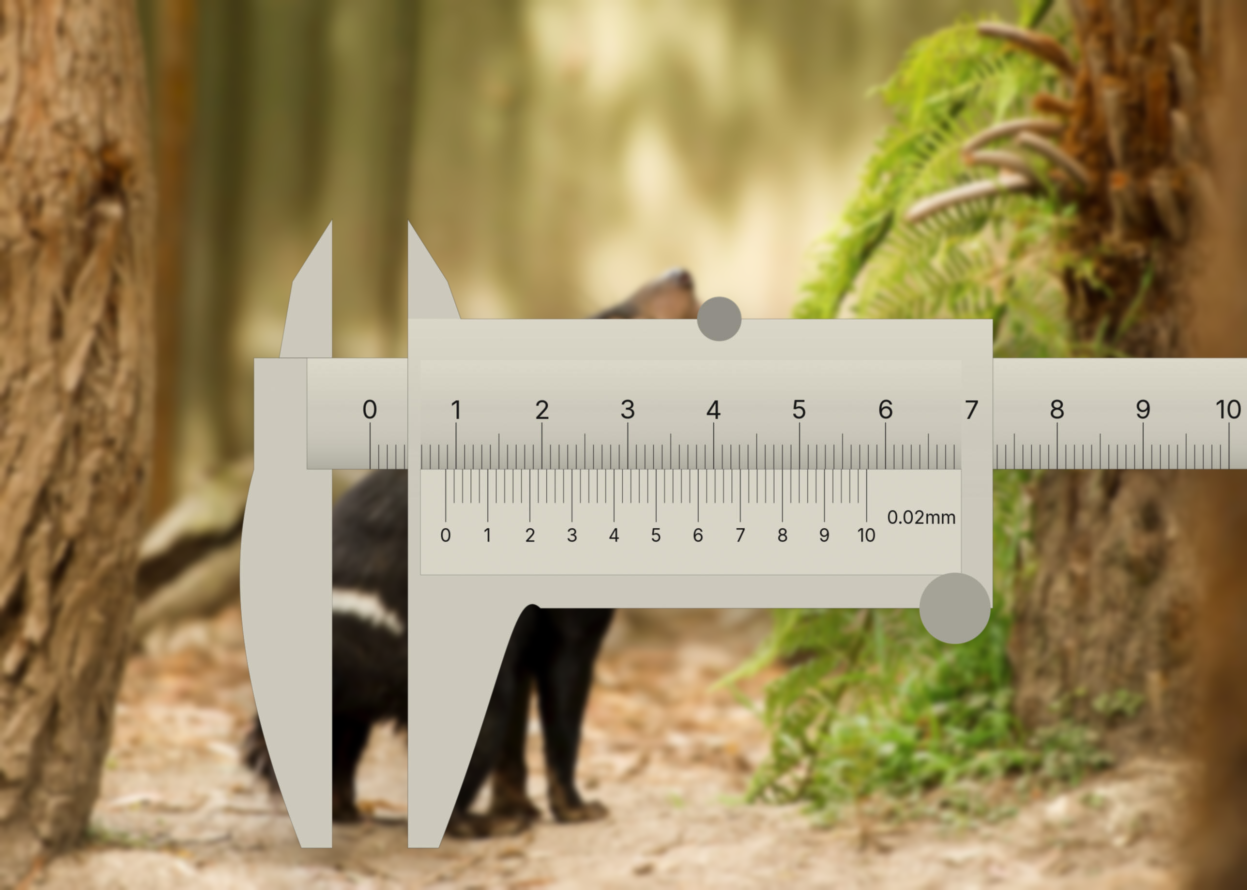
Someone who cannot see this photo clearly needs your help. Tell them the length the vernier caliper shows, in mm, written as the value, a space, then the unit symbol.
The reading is 8.8 mm
